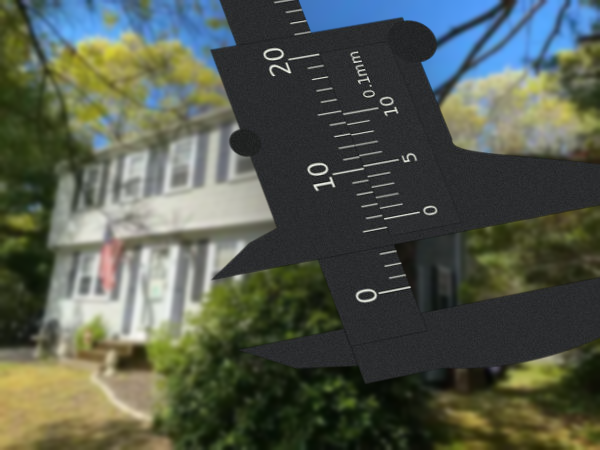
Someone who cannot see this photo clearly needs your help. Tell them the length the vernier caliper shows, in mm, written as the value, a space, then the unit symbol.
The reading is 5.7 mm
